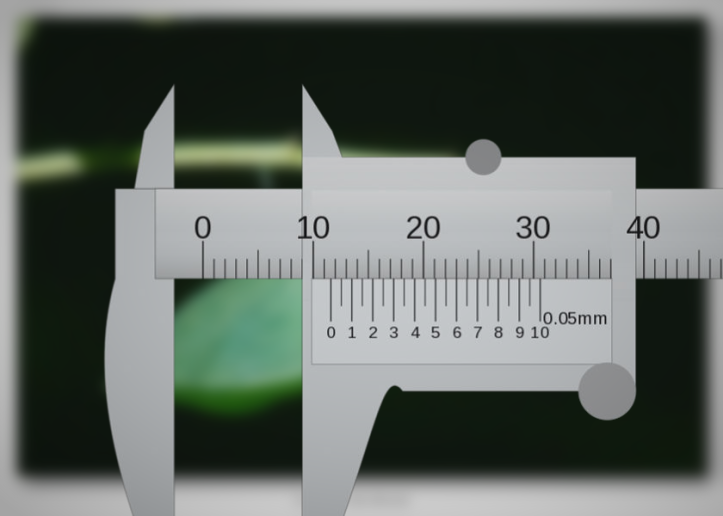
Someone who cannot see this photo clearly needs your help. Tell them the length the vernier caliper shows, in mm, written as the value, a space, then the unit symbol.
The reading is 11.6 mm
